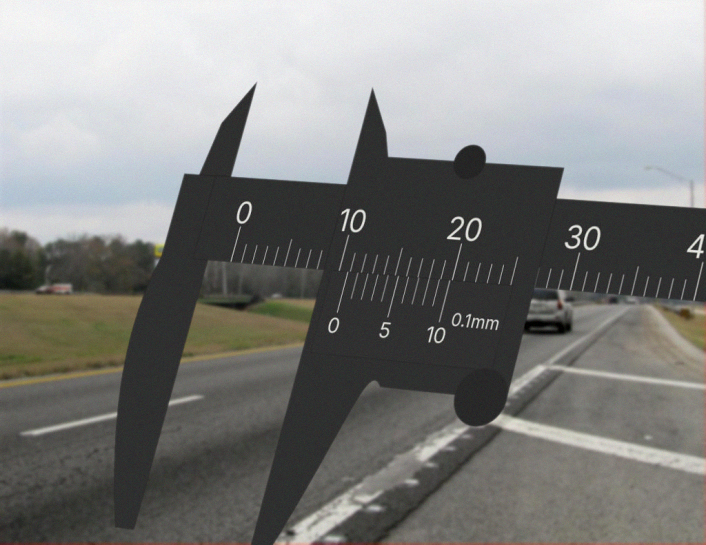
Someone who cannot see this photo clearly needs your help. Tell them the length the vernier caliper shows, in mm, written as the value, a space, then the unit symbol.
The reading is 10.8 mm
